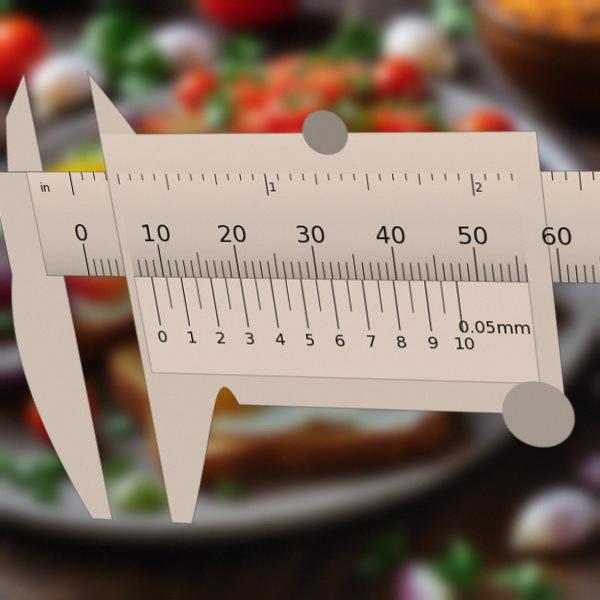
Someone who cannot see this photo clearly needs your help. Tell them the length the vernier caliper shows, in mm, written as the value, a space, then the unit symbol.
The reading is 8.4 mm
